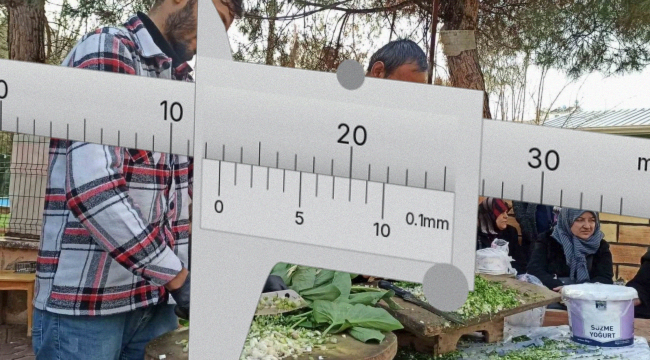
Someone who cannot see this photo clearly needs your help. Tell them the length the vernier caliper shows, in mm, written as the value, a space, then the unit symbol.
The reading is 12.8 mm
